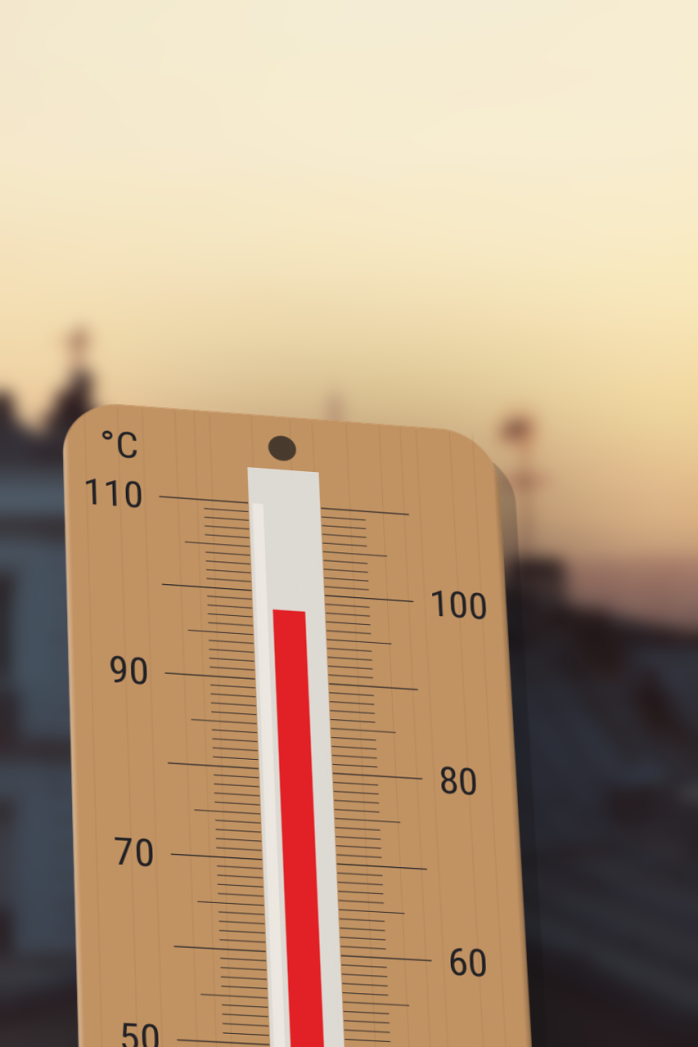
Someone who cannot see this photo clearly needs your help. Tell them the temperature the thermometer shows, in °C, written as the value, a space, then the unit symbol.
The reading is 98 °C
